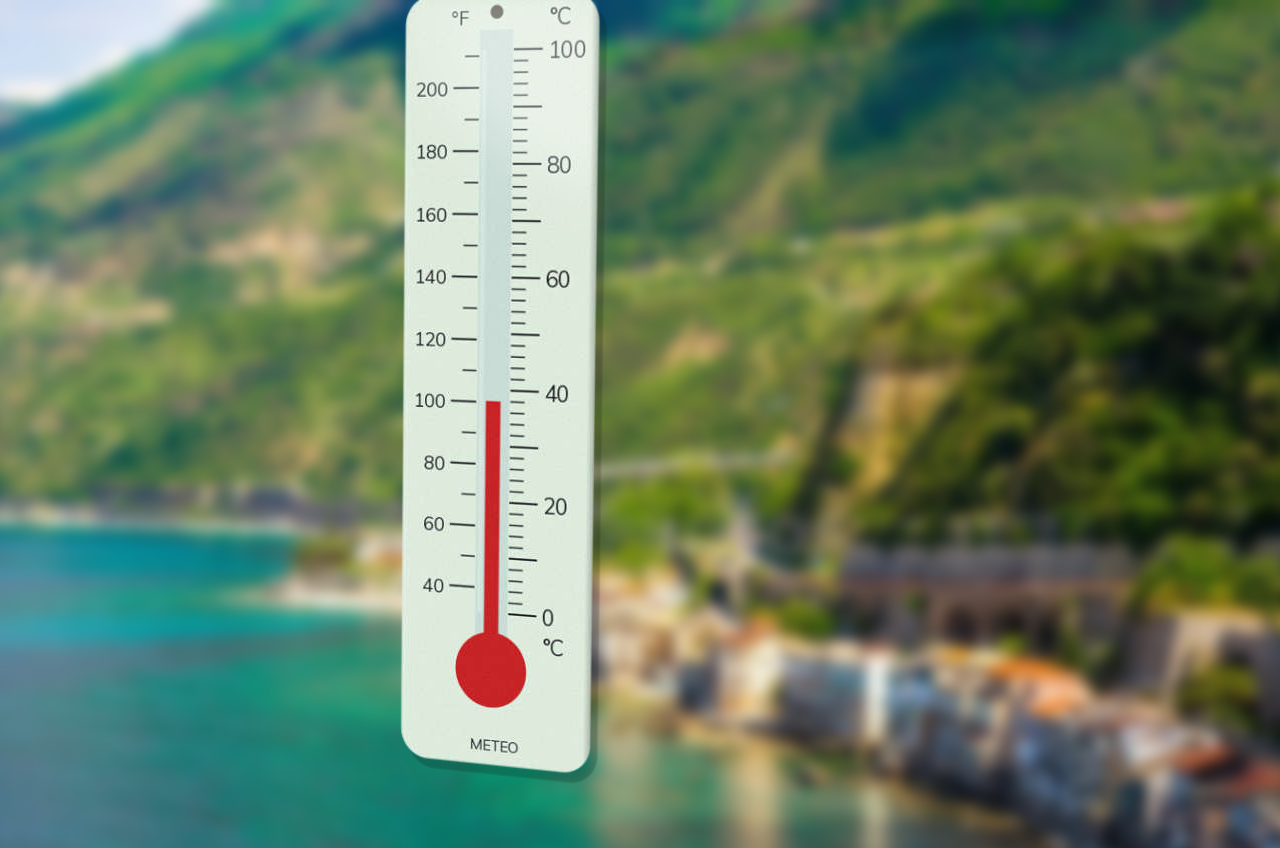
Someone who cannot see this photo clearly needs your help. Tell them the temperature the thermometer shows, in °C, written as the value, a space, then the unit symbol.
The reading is 38 °C
